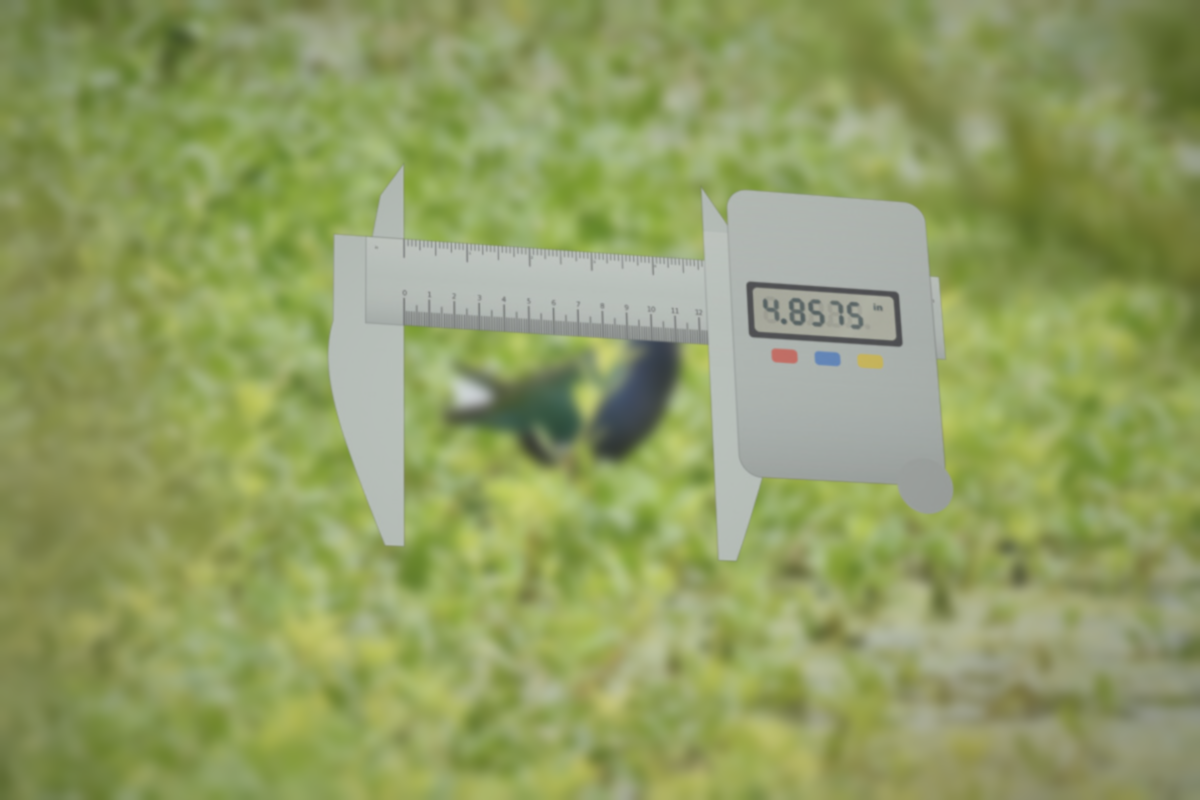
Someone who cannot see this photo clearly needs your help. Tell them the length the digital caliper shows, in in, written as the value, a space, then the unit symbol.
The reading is 4.8575 in
